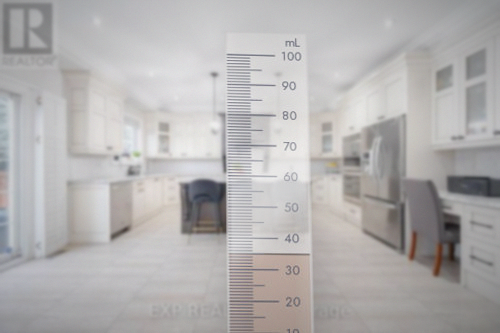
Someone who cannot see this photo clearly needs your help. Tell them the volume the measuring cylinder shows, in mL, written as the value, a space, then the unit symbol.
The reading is 35 mL
